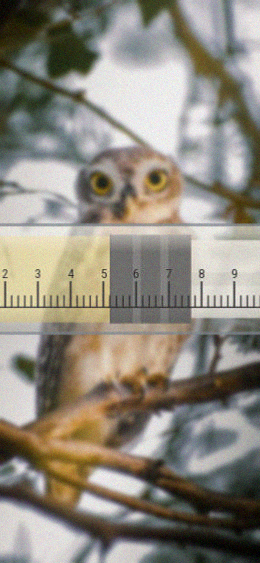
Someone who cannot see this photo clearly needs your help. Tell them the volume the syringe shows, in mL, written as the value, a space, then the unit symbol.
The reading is 5.2 mL
